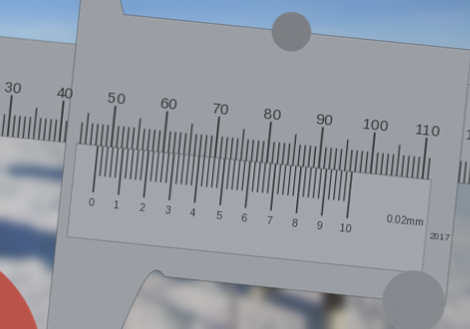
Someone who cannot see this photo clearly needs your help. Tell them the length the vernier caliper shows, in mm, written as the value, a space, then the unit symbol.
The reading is 47.4 mm
